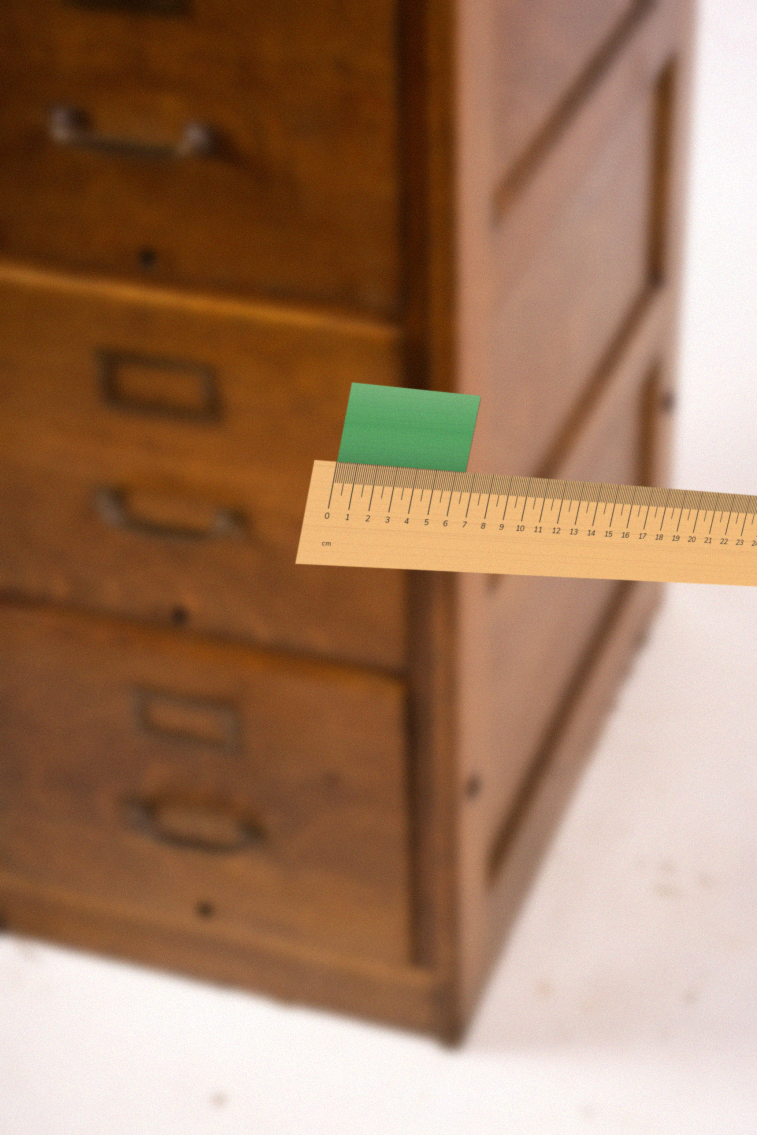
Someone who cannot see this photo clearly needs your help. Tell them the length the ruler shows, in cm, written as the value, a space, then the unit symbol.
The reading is 6.5 cm
